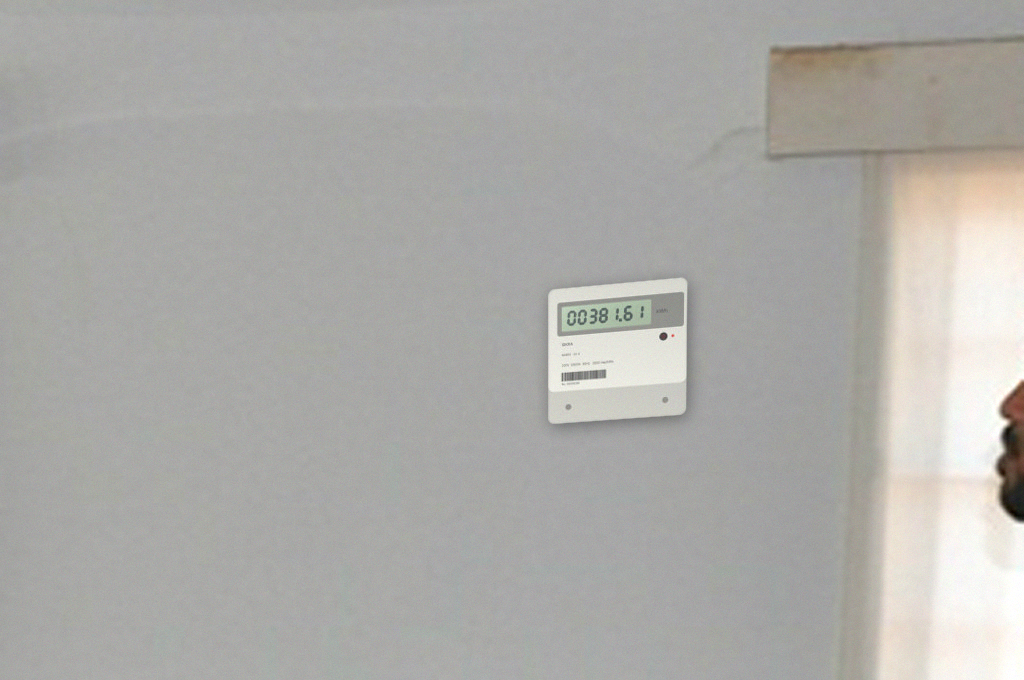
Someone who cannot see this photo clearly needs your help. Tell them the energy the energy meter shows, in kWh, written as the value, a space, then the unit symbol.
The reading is 381.61 kWh
